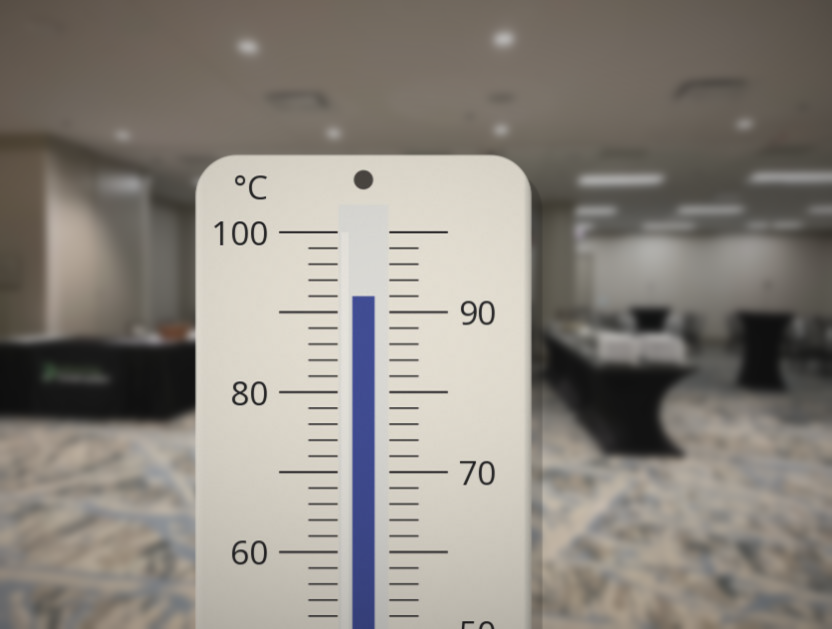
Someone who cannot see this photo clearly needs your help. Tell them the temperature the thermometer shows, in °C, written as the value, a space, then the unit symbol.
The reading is 92 °C
